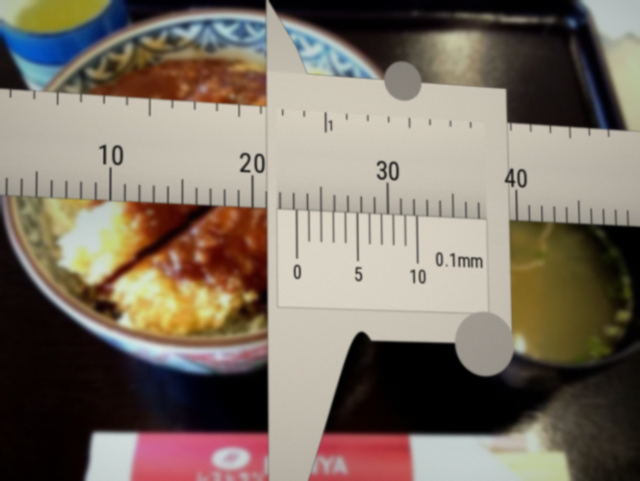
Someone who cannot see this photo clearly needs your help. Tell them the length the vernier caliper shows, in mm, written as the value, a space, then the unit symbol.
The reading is 23.2 mm
